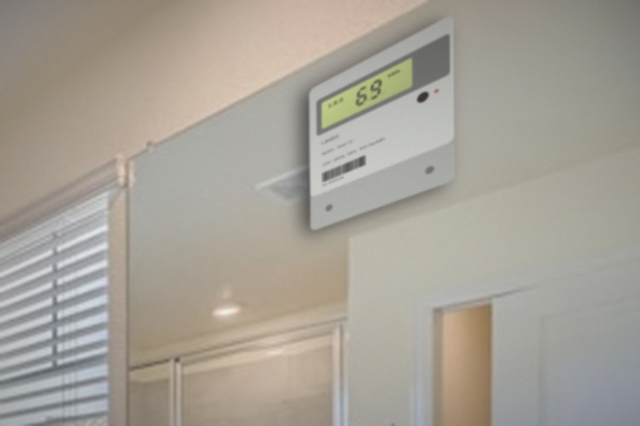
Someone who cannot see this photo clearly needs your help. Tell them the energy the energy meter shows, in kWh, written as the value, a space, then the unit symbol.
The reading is 69 kWh
